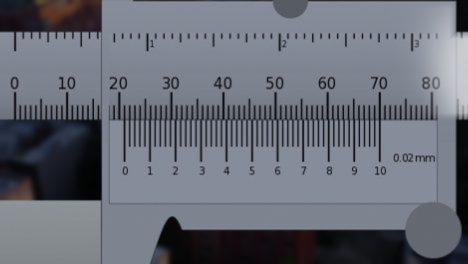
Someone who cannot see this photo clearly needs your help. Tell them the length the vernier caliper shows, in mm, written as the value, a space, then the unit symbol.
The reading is 21.0 mm
